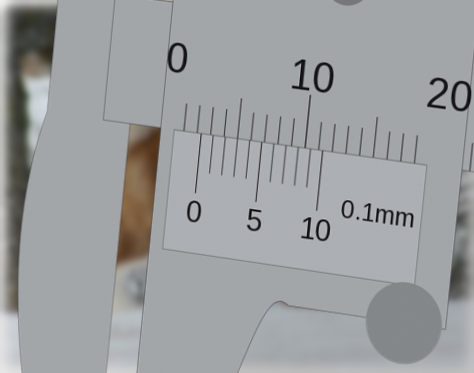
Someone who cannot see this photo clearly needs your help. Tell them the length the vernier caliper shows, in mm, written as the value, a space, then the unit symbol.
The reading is 2.3 mm
